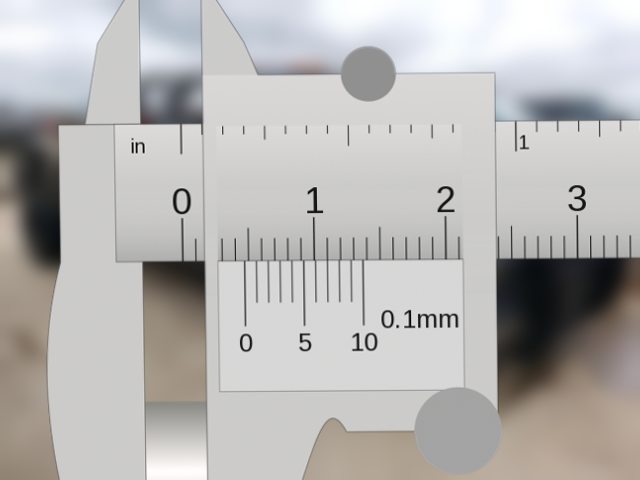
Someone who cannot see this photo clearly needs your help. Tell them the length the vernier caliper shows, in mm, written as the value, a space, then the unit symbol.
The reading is 4.7 mm
